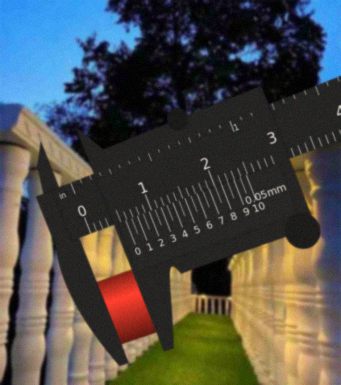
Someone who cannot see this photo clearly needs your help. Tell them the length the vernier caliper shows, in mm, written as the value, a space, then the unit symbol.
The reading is 5.8 mm
